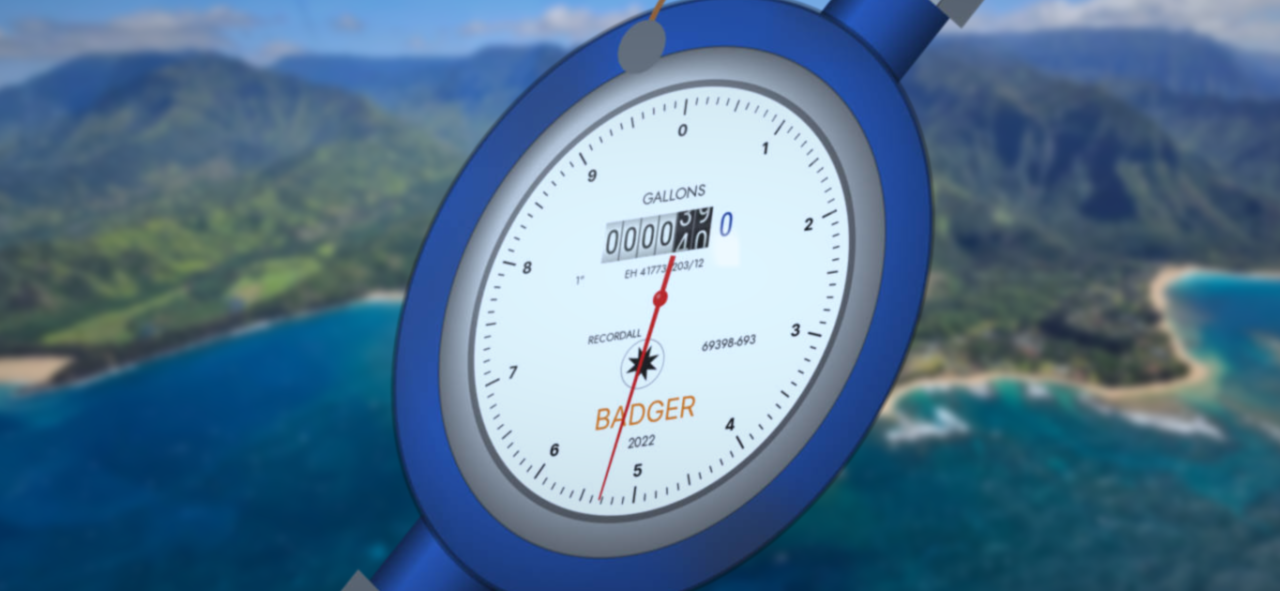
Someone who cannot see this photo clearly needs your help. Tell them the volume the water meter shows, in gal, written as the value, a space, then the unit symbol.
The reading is 395.3 gal
